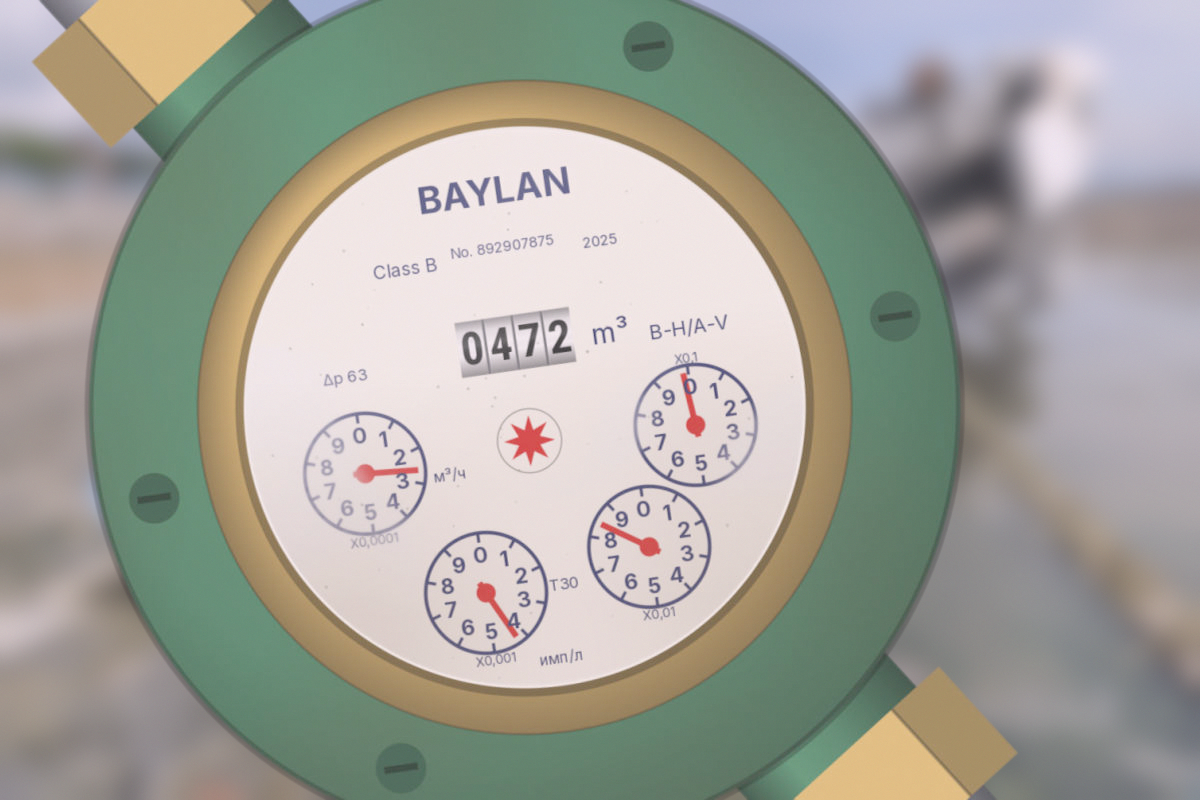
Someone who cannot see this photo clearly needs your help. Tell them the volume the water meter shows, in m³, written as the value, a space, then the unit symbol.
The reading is 471.9842 m³
